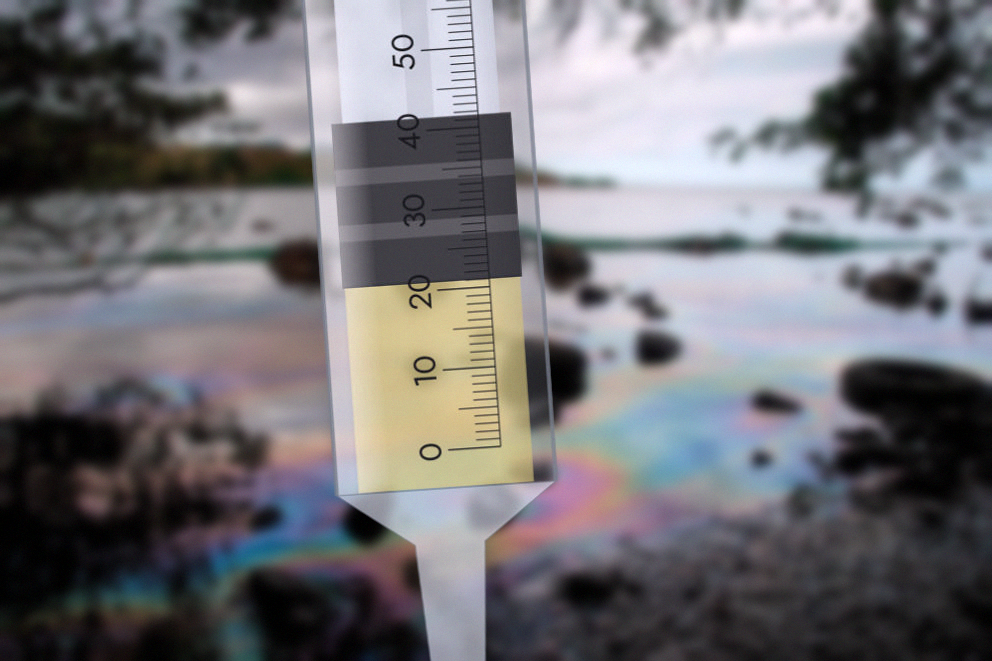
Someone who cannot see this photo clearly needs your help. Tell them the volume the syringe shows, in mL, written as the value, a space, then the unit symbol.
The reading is 21 mL
